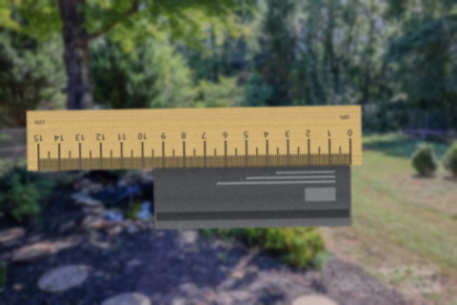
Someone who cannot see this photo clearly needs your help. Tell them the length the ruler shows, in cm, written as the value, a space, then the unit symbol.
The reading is 9.5 cm
